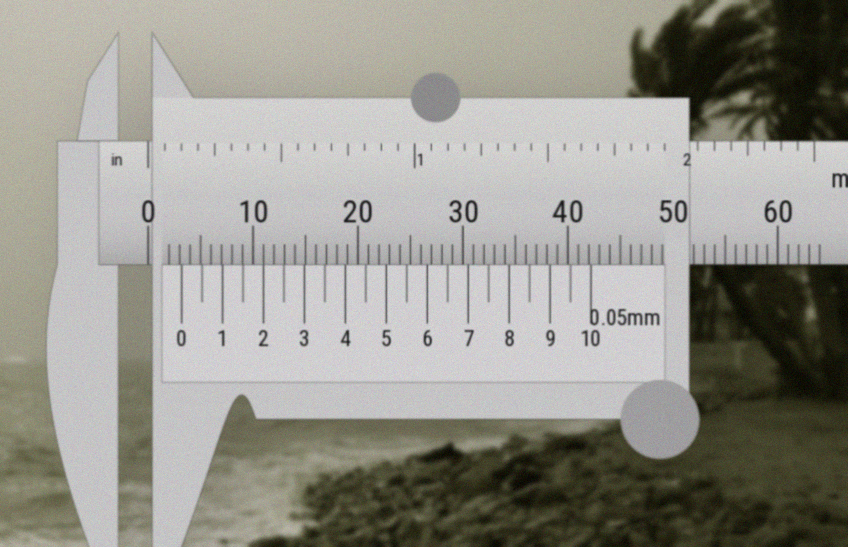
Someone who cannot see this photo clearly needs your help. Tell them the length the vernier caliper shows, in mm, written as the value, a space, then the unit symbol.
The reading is 3.2 mm
